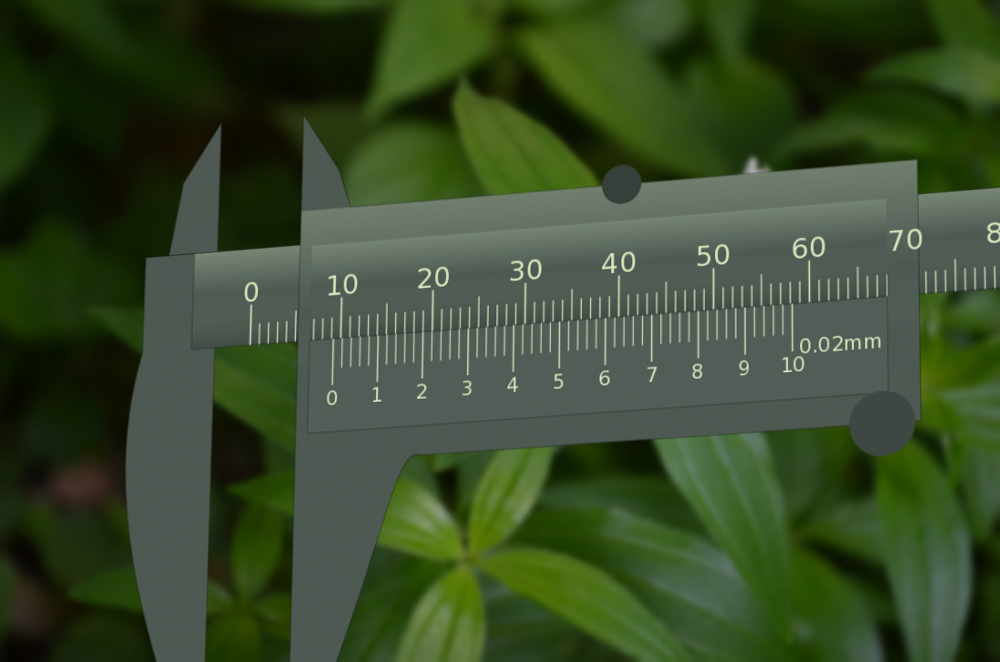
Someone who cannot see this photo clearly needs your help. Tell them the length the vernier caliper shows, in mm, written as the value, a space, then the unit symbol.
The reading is 9.2 mm
